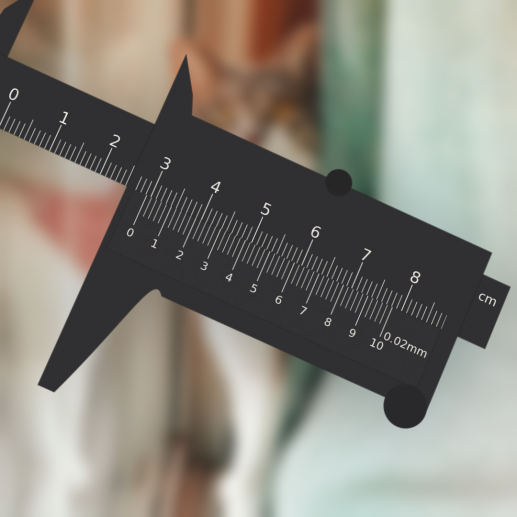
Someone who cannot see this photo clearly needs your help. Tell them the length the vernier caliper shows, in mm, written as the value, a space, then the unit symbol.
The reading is 29.2 mm
